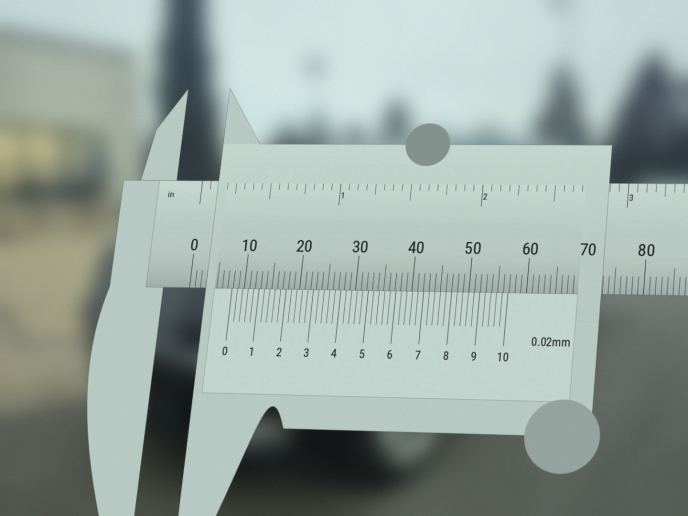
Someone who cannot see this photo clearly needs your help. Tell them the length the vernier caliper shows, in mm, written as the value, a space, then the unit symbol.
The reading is 7.8 mm
